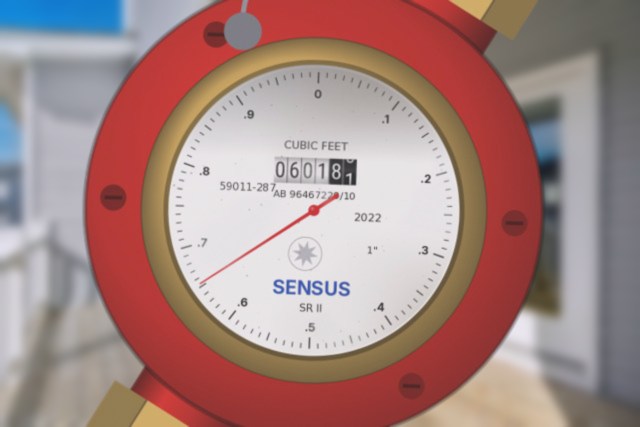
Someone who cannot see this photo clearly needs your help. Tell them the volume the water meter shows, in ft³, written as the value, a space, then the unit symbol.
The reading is 60180.65 ft³
